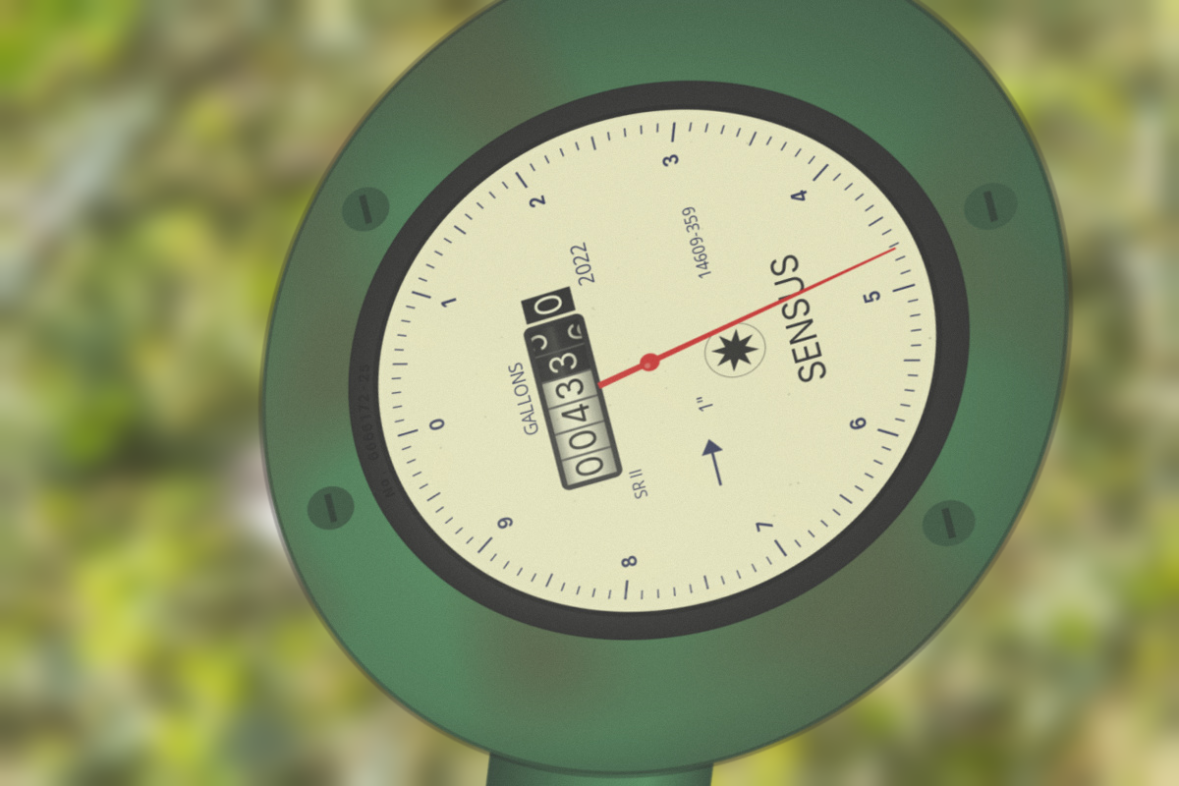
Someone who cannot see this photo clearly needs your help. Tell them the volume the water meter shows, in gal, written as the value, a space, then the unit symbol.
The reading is 43354.7 gal
